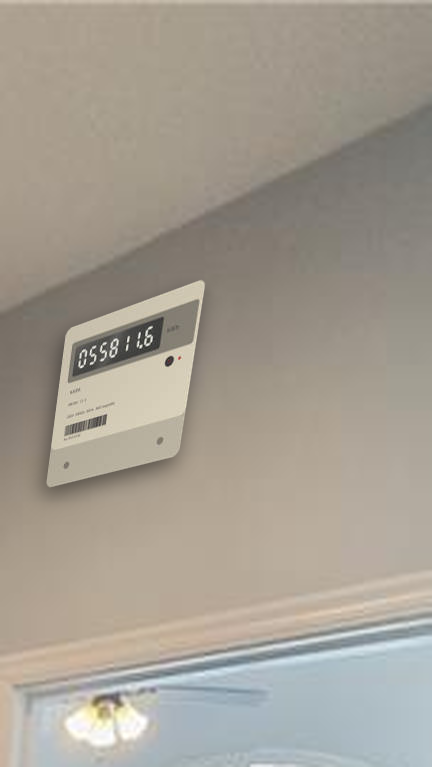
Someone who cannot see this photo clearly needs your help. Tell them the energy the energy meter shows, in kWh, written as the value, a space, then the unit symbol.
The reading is 55811.6 kWh
